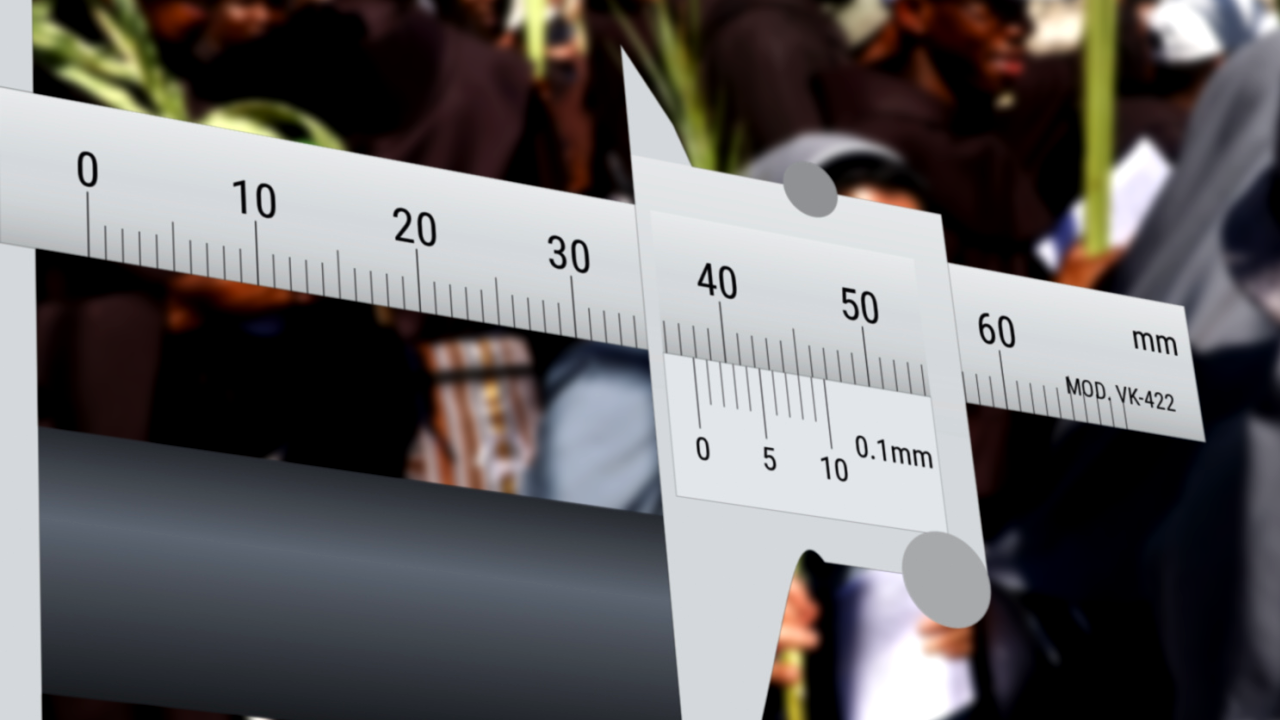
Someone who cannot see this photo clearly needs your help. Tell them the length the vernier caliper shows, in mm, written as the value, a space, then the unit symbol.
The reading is 37.8 mm
